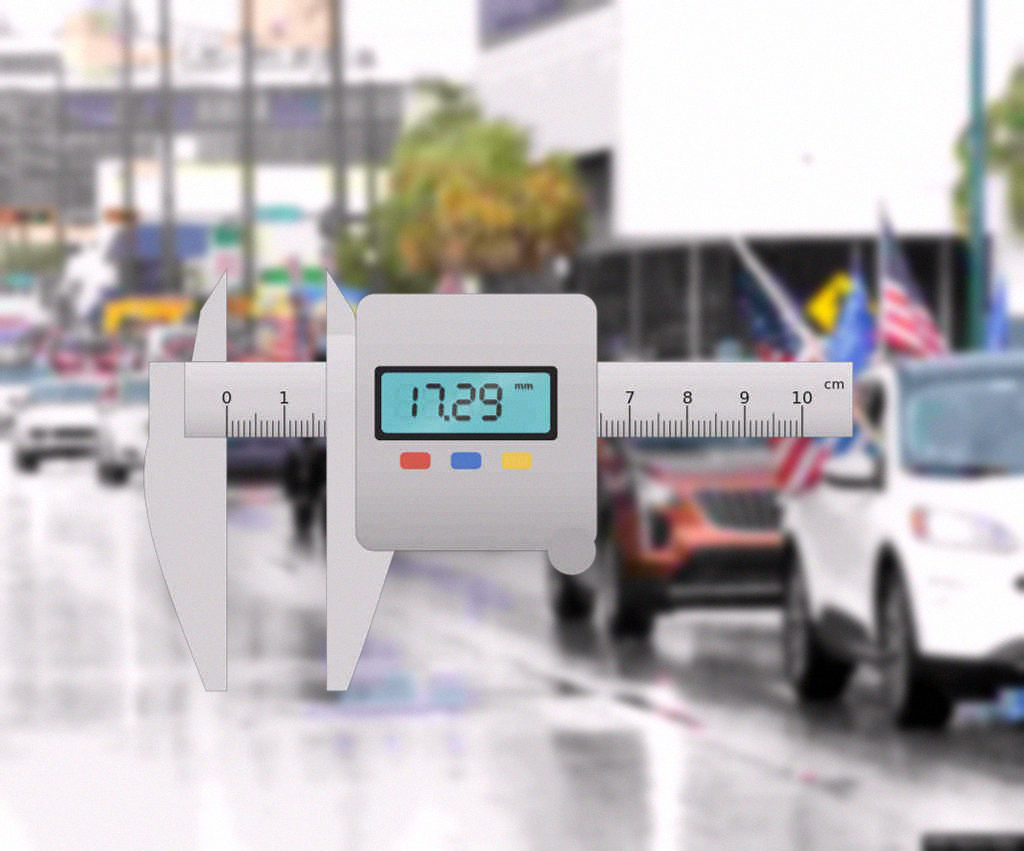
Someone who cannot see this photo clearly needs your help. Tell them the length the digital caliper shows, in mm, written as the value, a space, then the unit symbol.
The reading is 17.29 mm
